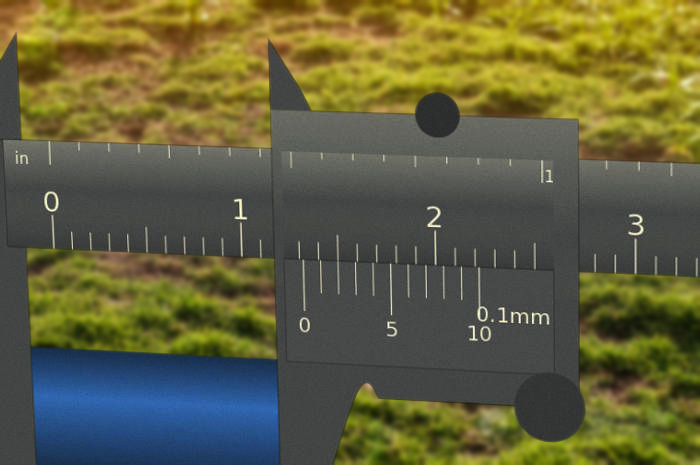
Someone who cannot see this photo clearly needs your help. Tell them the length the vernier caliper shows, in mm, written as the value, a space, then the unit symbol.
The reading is 13.2 mm
